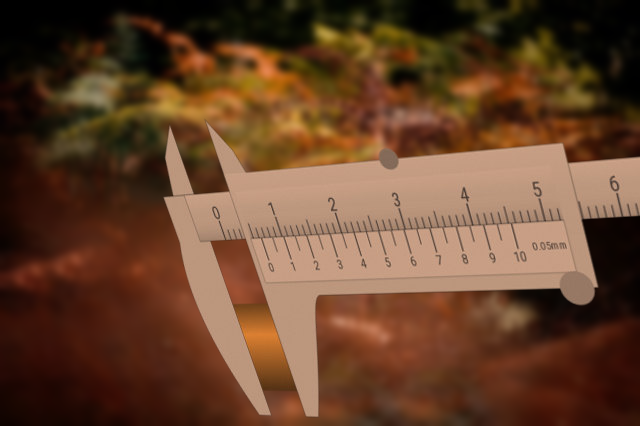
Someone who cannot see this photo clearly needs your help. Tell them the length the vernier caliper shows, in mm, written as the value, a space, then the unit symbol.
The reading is 6.4 mm
